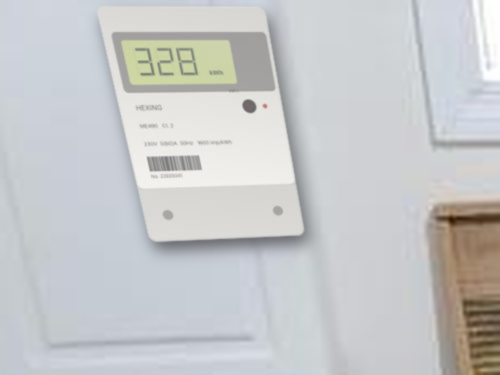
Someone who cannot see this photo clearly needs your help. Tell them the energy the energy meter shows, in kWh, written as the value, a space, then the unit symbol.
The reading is 328 kWh
